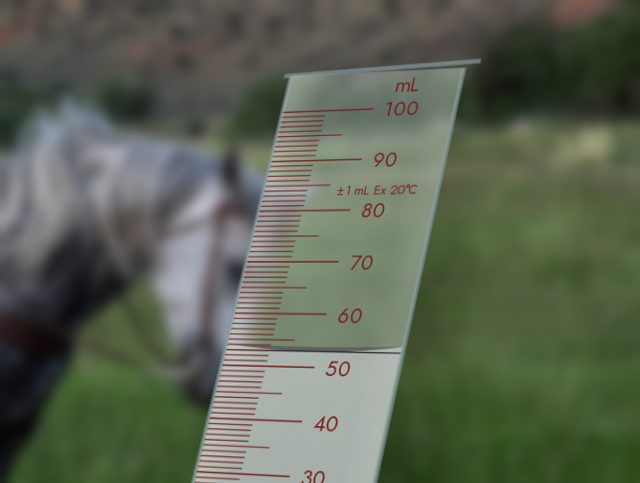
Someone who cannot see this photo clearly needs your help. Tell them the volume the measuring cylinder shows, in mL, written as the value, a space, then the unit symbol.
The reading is 53 mL
